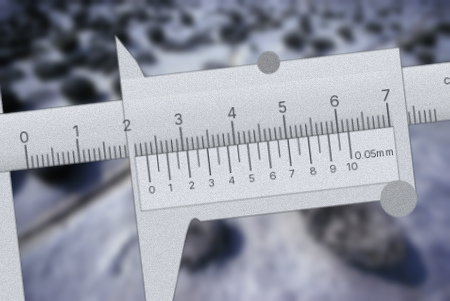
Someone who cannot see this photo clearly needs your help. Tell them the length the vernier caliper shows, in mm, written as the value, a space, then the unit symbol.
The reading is 23.0 mm
